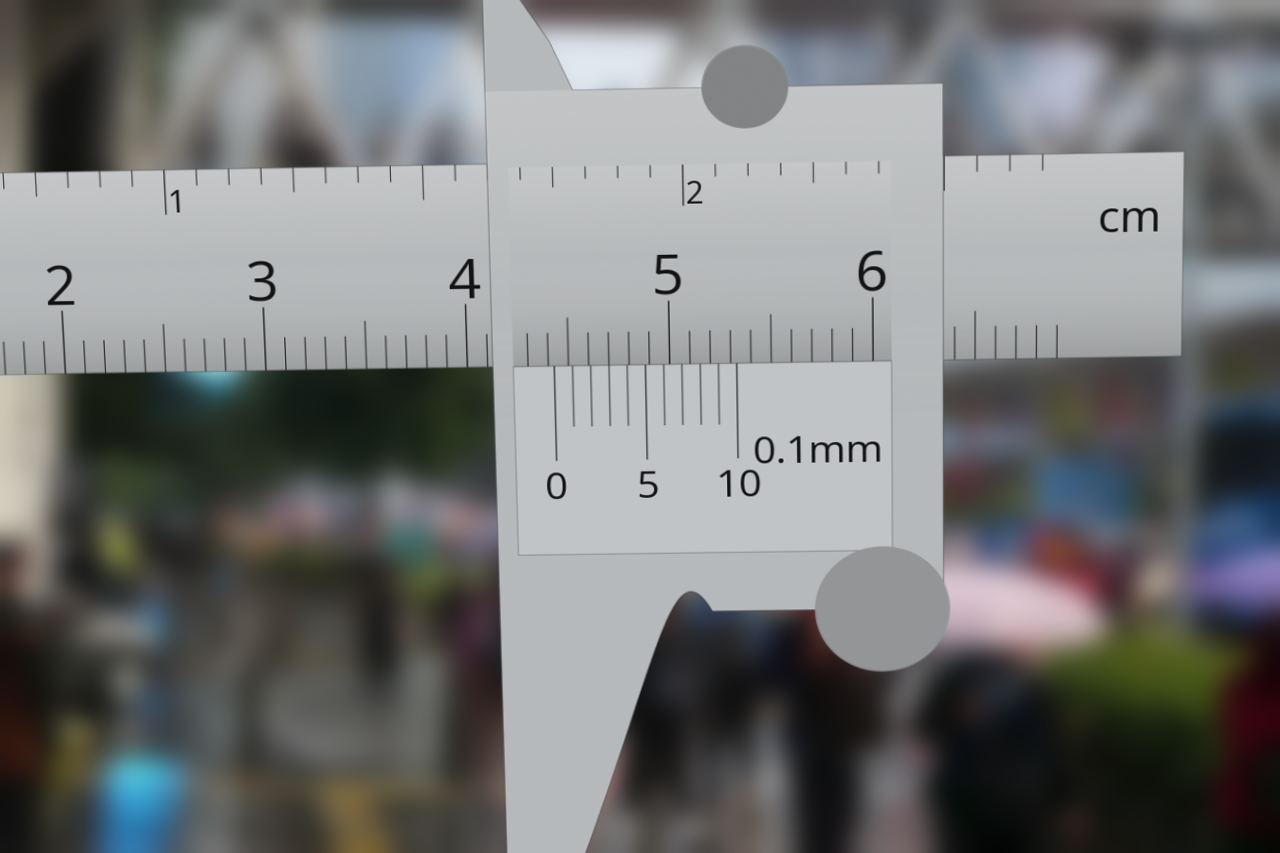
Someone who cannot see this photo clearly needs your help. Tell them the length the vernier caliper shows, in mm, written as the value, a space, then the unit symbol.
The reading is 44.3 mm
